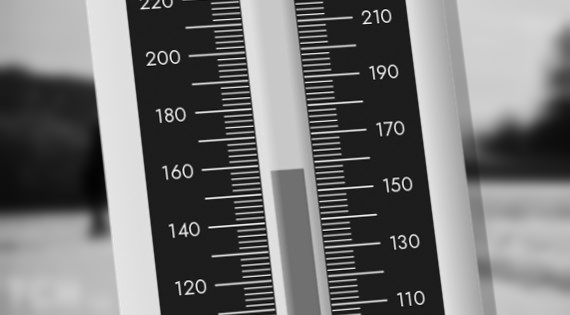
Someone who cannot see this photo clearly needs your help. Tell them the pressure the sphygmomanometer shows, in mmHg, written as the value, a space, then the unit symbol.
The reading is 158 mmHg
